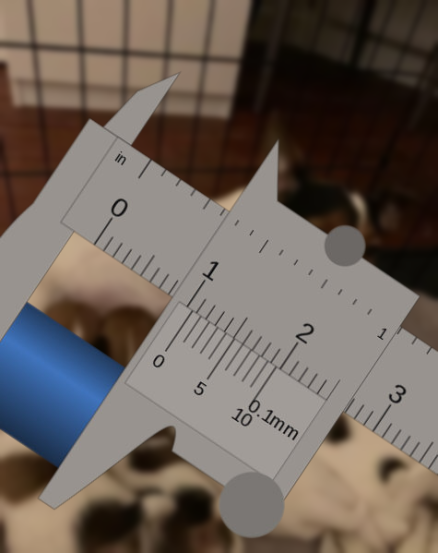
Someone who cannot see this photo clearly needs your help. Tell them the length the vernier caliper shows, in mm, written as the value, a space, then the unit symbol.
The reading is 10.6 mm
